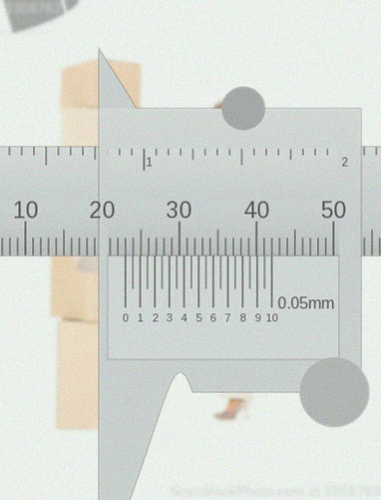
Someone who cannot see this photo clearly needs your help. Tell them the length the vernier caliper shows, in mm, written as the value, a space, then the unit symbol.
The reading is 23.0 mm
